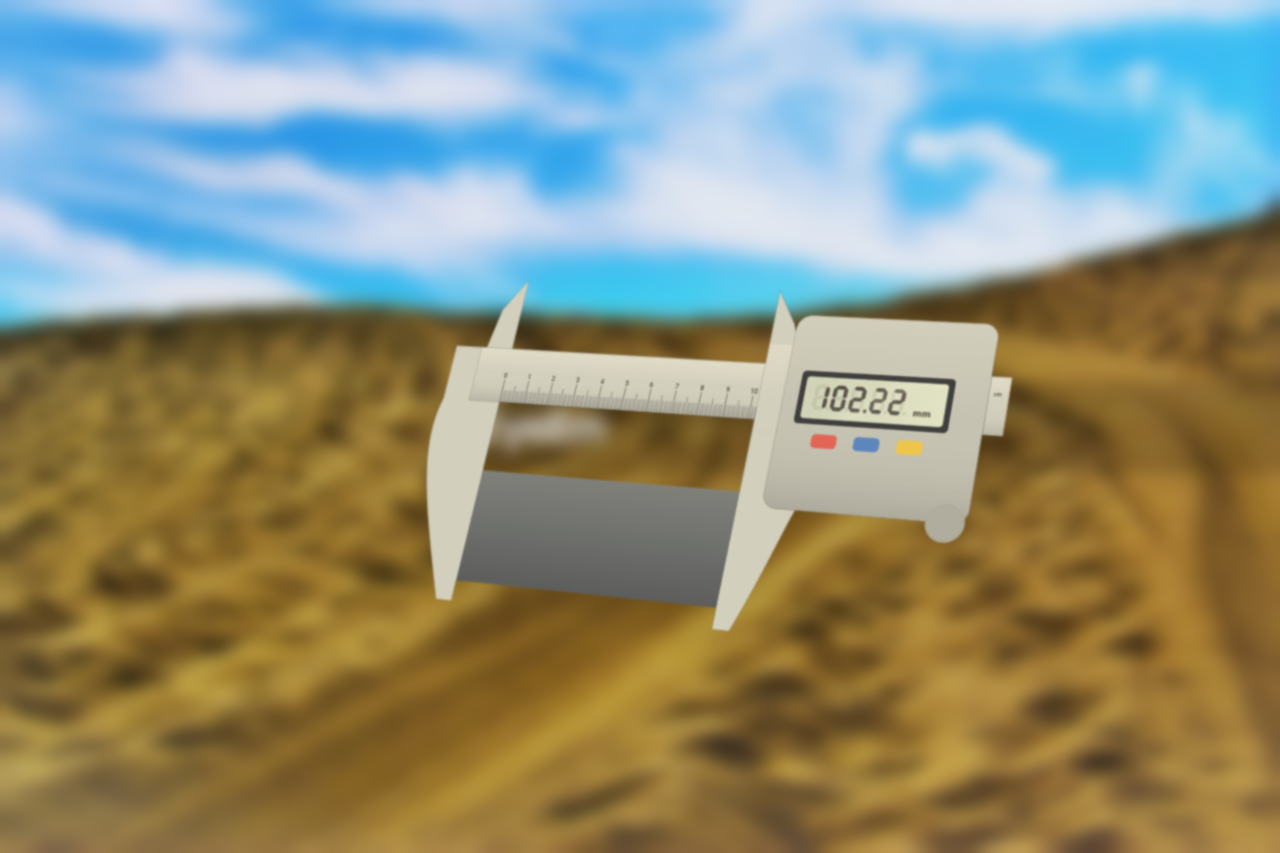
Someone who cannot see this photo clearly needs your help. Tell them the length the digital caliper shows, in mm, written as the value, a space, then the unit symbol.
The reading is 102.22 mm
